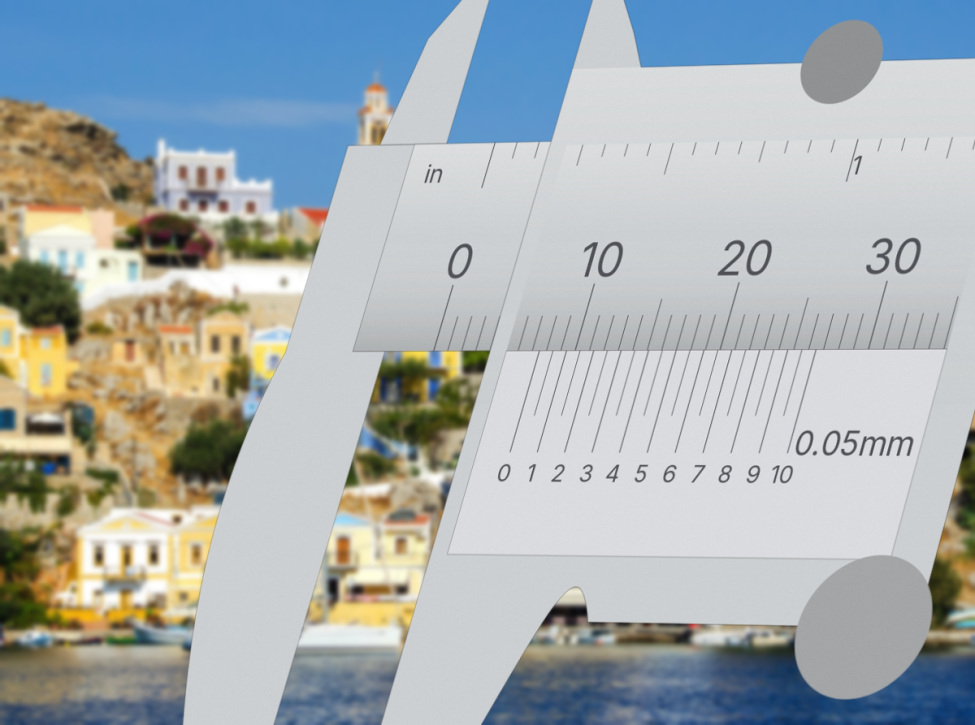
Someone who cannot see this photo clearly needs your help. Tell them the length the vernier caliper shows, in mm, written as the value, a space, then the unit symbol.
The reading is 7.5 mm
